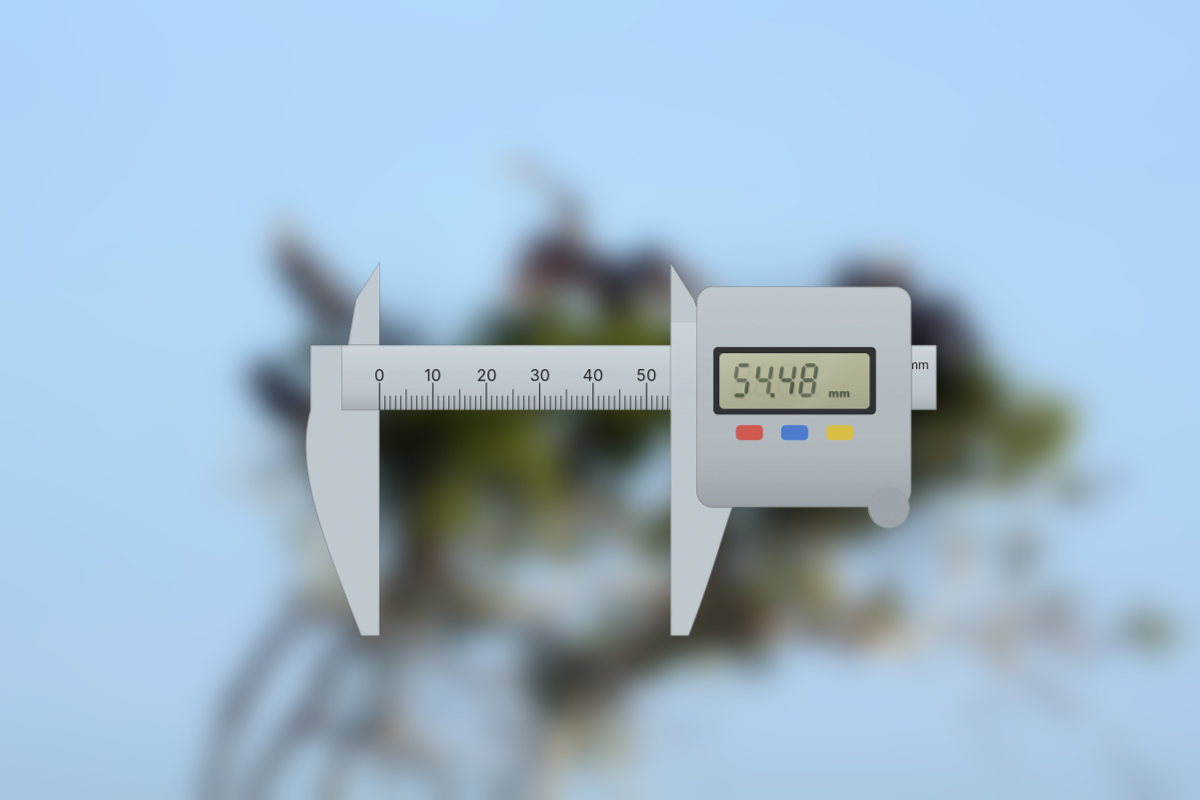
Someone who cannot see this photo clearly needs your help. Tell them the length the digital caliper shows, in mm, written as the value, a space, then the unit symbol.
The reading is 54.48 mm
